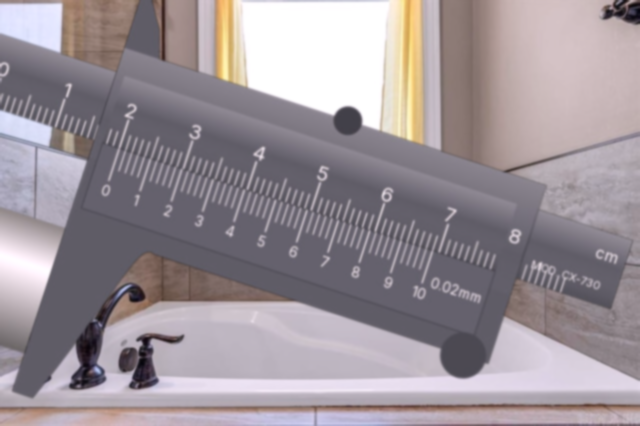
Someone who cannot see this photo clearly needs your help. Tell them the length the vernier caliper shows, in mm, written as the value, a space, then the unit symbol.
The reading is 20.0 mm
